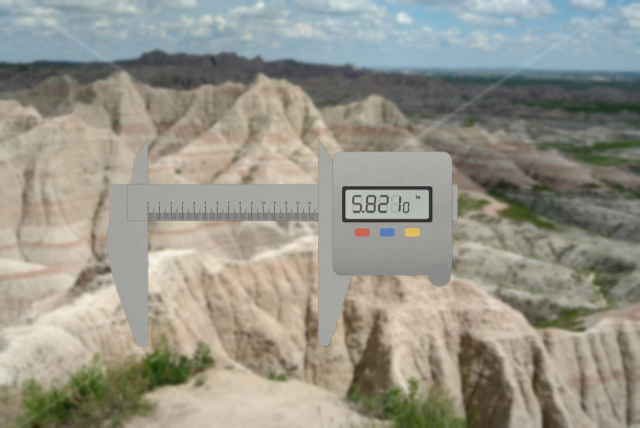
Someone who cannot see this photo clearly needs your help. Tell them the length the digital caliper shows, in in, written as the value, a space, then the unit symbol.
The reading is 5.8210 in
